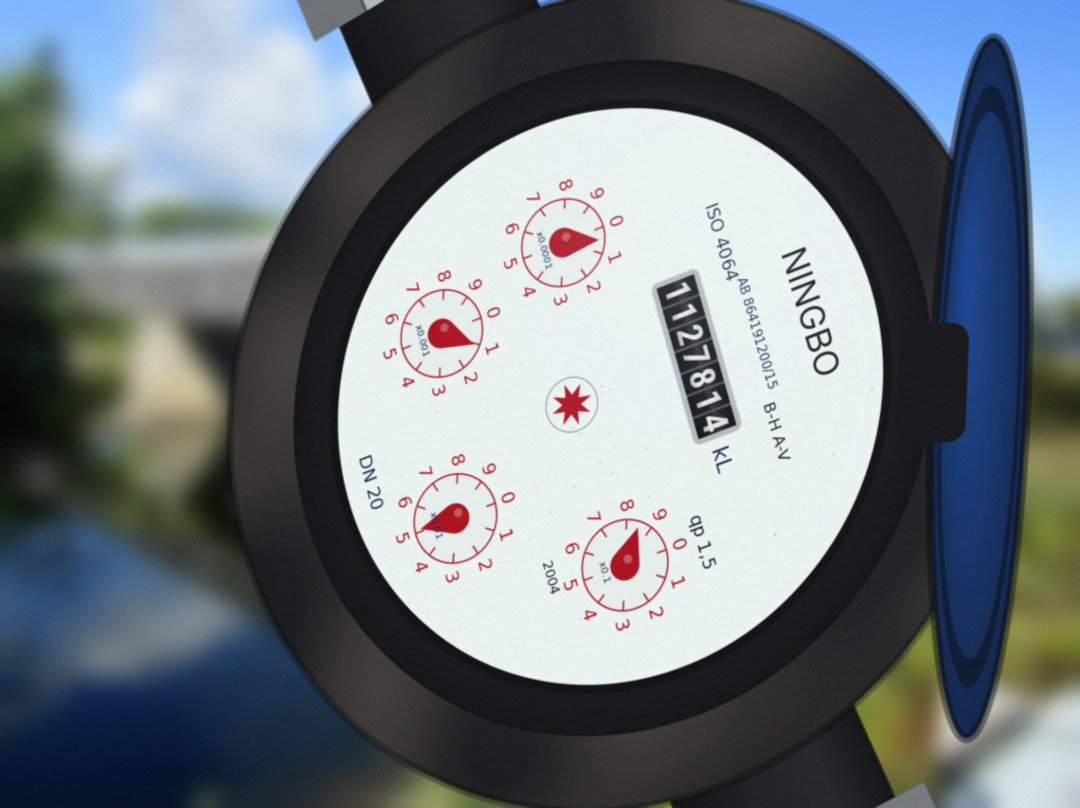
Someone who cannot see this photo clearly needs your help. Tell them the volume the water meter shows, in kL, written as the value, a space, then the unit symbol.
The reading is 1127814.8510 kL
